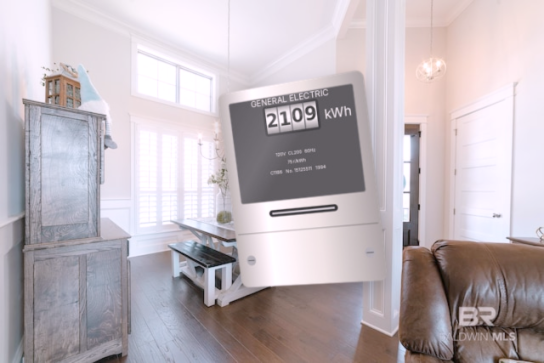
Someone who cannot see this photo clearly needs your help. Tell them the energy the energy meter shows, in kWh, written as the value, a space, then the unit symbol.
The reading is 2109 kWh
